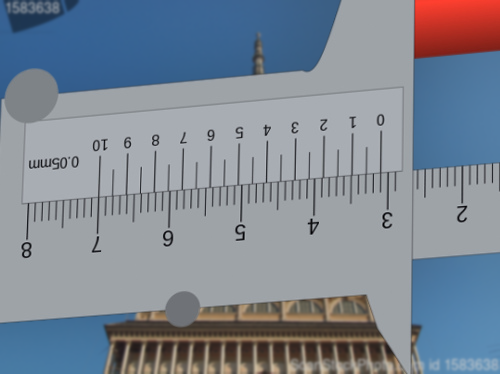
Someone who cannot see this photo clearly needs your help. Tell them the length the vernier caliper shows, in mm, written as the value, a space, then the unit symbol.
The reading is 31.0 mm
